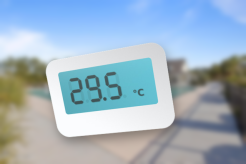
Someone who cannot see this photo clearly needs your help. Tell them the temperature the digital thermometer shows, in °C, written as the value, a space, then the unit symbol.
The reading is 29.5 °C
